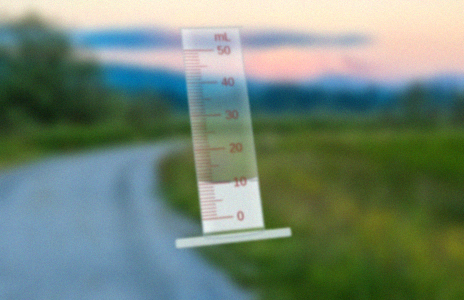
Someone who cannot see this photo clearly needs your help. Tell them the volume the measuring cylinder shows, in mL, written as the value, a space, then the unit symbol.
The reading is 10 mL
